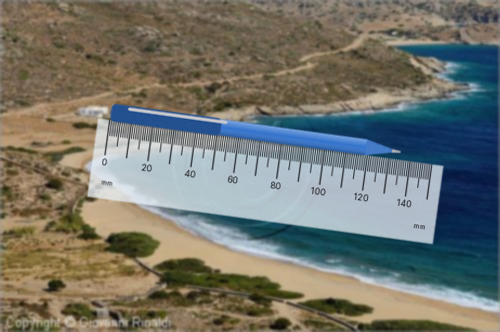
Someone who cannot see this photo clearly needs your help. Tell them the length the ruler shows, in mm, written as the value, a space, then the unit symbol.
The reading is 135 mm
